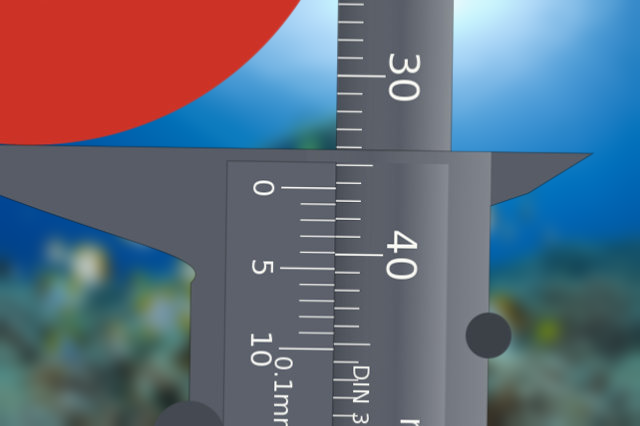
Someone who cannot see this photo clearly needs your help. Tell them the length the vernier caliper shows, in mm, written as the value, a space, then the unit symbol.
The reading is 36.3 mm
